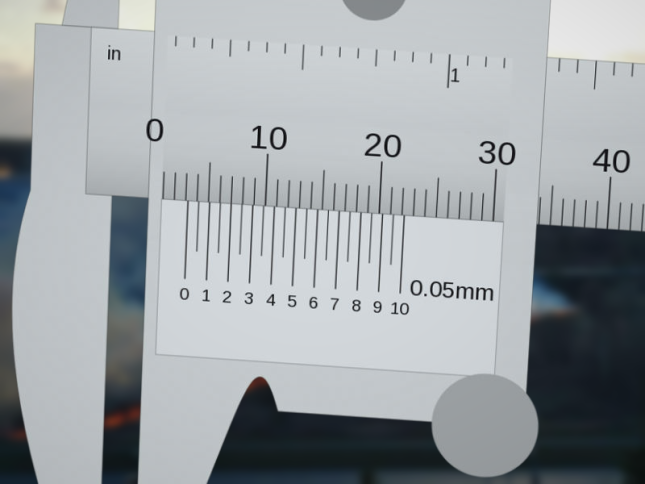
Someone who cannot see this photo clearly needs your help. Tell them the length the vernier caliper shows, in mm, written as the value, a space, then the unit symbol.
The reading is 3.2 mm
